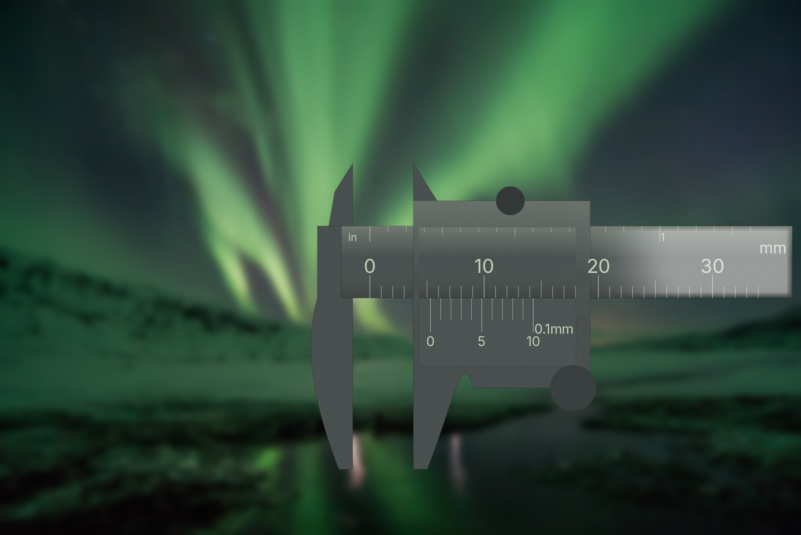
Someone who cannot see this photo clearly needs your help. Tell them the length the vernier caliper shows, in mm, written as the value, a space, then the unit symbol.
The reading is 5.3 mm
